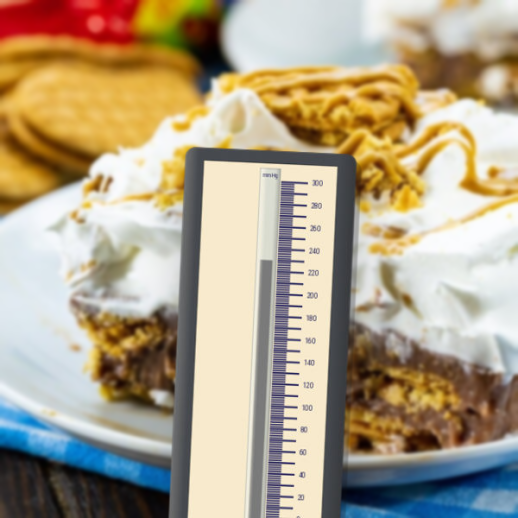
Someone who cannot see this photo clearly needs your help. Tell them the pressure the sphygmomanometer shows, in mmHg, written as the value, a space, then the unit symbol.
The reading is 230 mmHg
